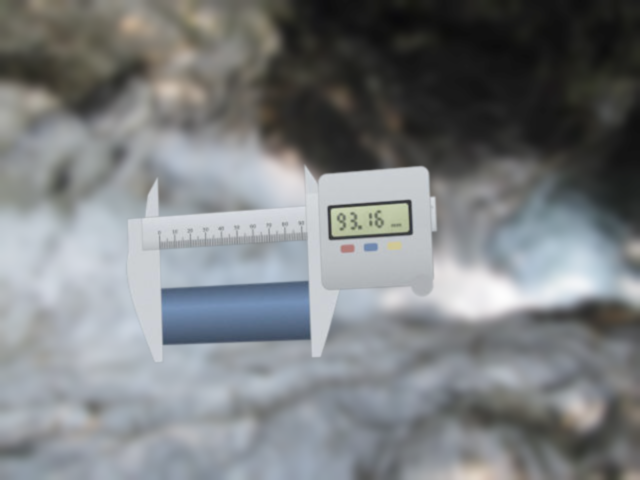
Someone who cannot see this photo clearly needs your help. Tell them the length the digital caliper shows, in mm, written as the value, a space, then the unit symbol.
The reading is 93.16 mm
